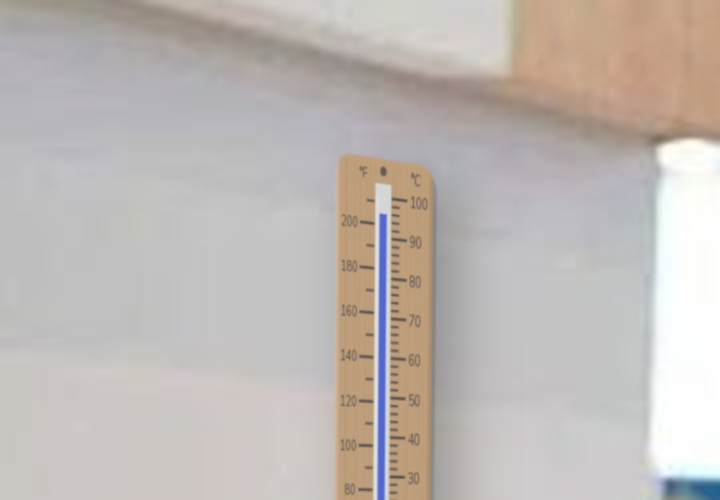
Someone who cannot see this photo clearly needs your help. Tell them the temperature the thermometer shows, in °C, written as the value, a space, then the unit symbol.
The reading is 96 °C
